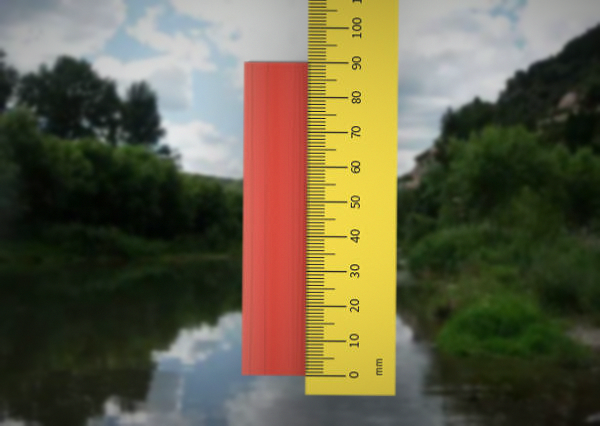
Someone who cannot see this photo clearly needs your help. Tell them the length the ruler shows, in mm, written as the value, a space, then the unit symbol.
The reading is 90 mm
